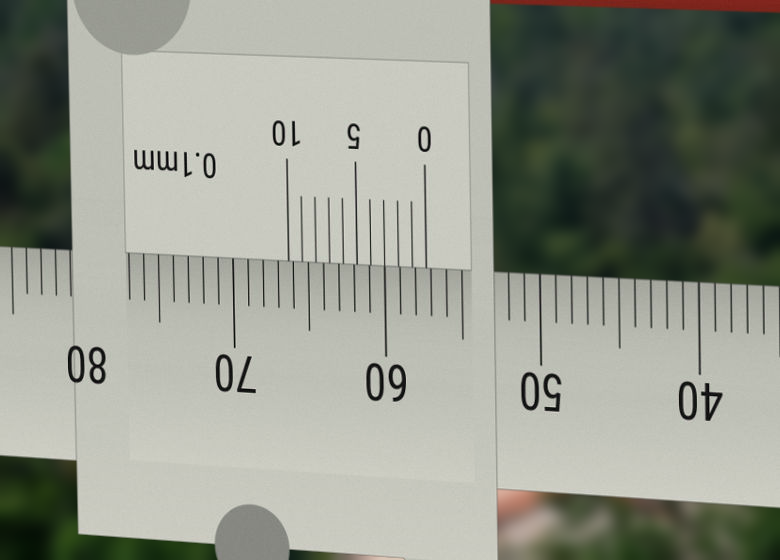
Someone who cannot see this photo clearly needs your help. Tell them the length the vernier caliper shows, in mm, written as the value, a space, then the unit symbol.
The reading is 57.3 mm
